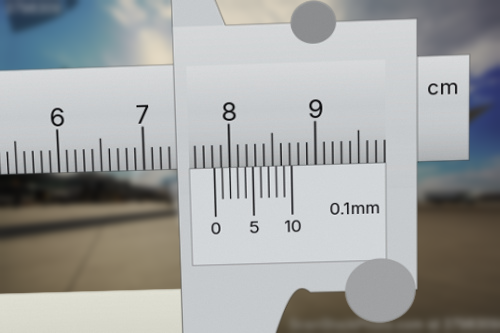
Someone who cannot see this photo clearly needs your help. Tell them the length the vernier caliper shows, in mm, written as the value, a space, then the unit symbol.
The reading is 78.2 mm
